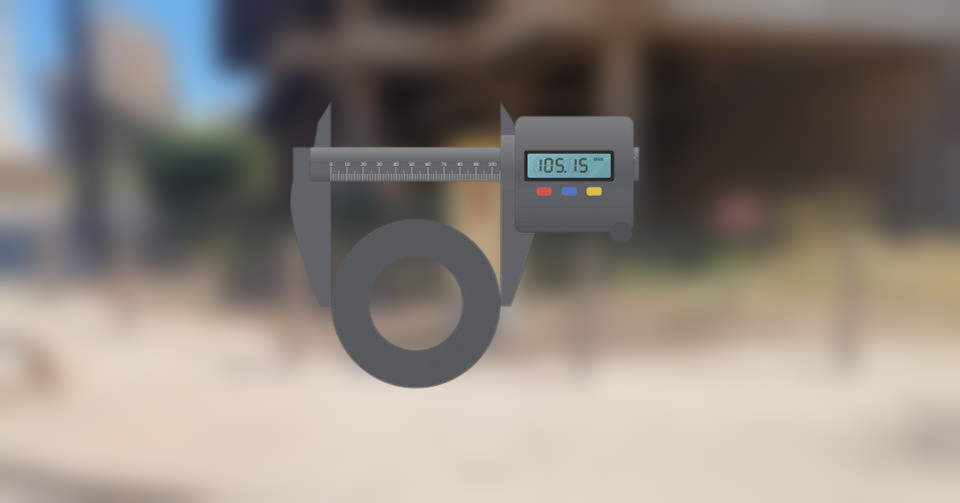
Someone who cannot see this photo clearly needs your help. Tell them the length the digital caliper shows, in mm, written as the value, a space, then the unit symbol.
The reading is 105.15 mm
